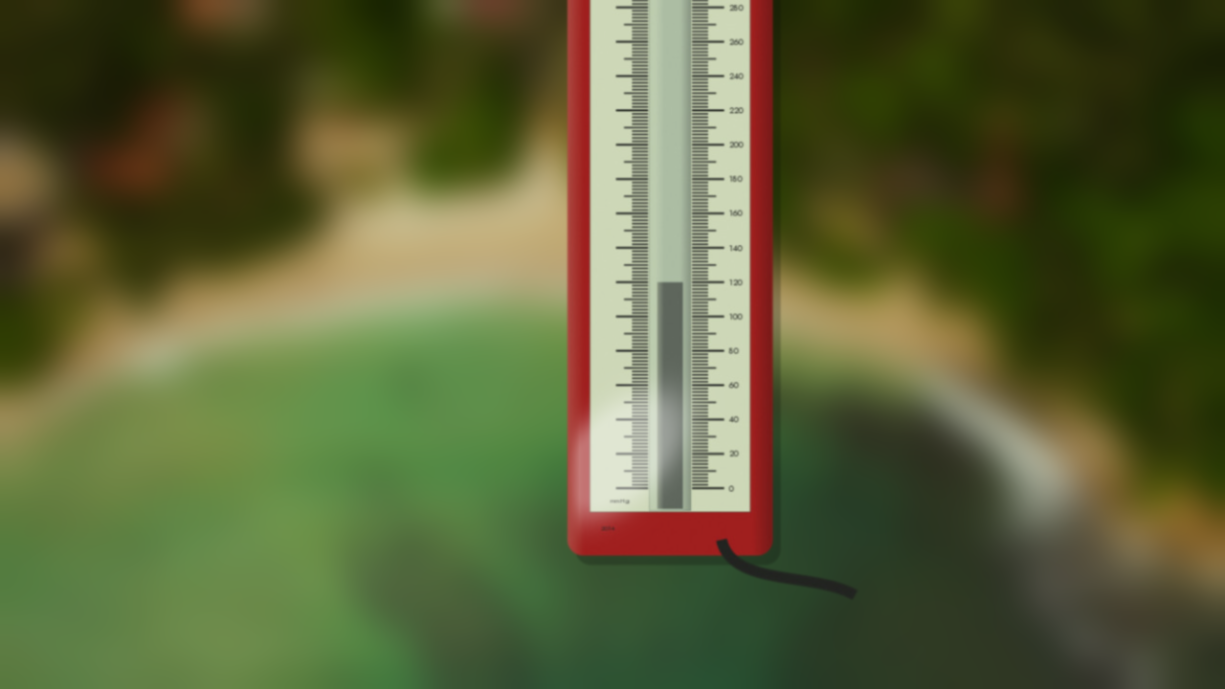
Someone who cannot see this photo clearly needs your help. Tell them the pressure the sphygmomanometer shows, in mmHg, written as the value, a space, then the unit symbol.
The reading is 120 mmHg
